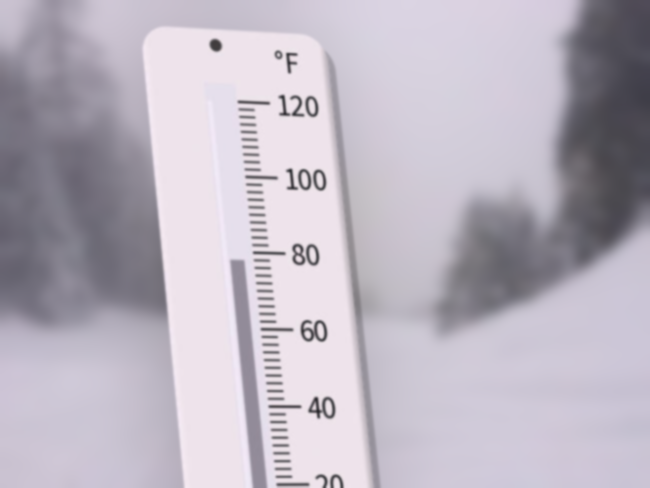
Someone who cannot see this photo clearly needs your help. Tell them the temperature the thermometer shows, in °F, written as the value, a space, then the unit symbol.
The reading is 78 °F
